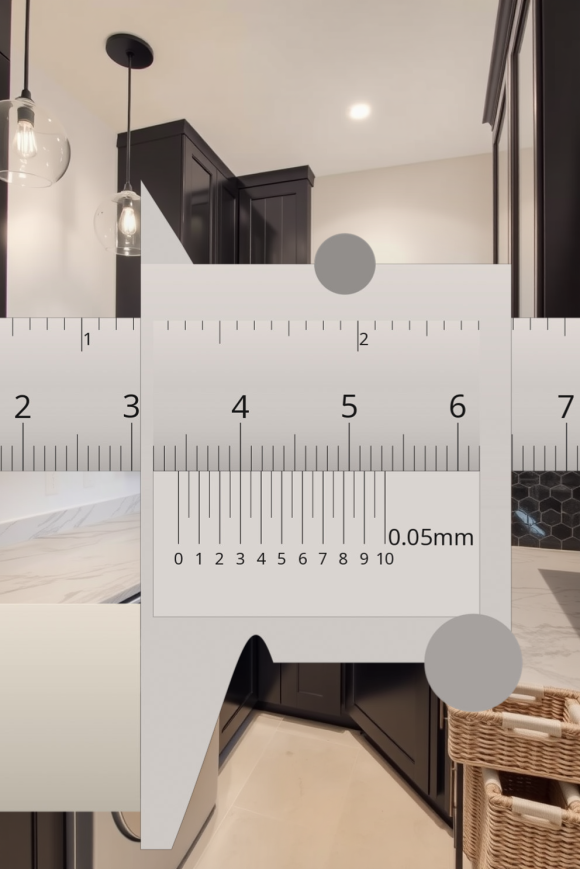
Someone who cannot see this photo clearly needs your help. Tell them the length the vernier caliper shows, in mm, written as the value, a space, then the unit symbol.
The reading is 34.3 mm
